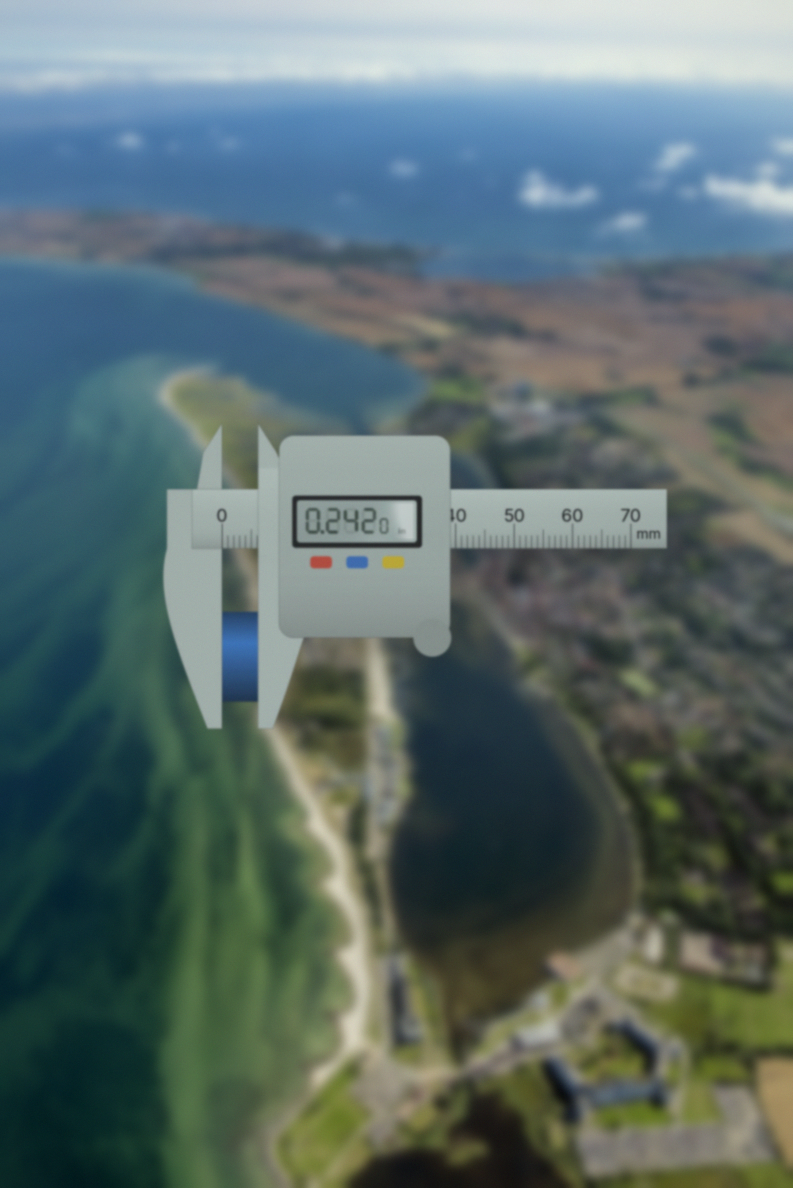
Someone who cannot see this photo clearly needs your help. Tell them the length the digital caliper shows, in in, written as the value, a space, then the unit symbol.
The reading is 0.2420 in
